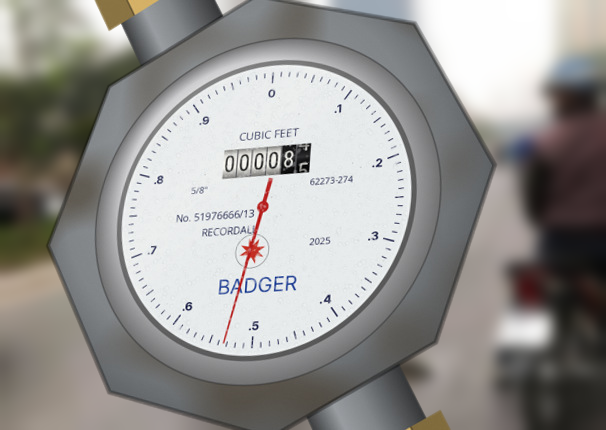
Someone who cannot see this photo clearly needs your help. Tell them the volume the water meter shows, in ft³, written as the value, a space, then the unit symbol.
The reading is 84.53 ft³
